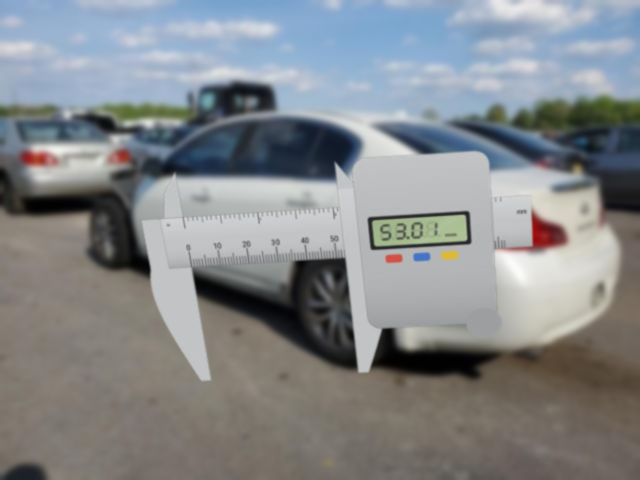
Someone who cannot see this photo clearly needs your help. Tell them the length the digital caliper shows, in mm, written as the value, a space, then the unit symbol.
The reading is 53.01 mm
